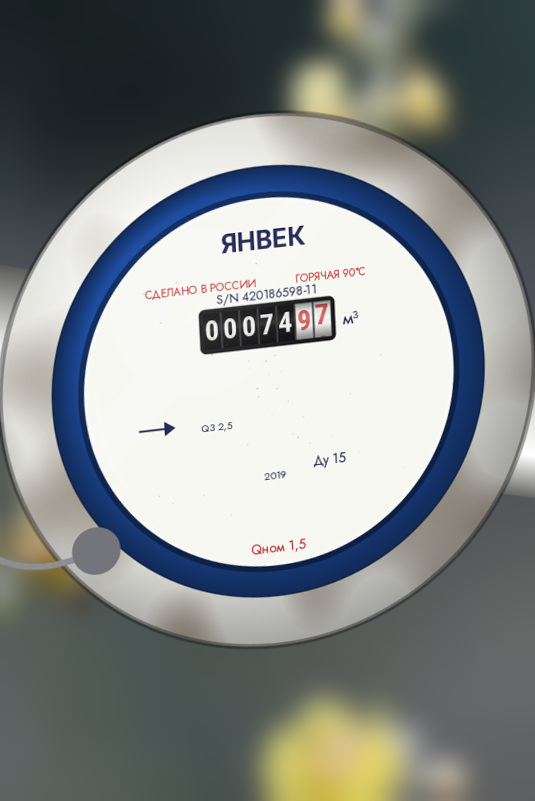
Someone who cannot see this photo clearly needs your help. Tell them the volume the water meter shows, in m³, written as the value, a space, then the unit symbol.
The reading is 74.97 m³
